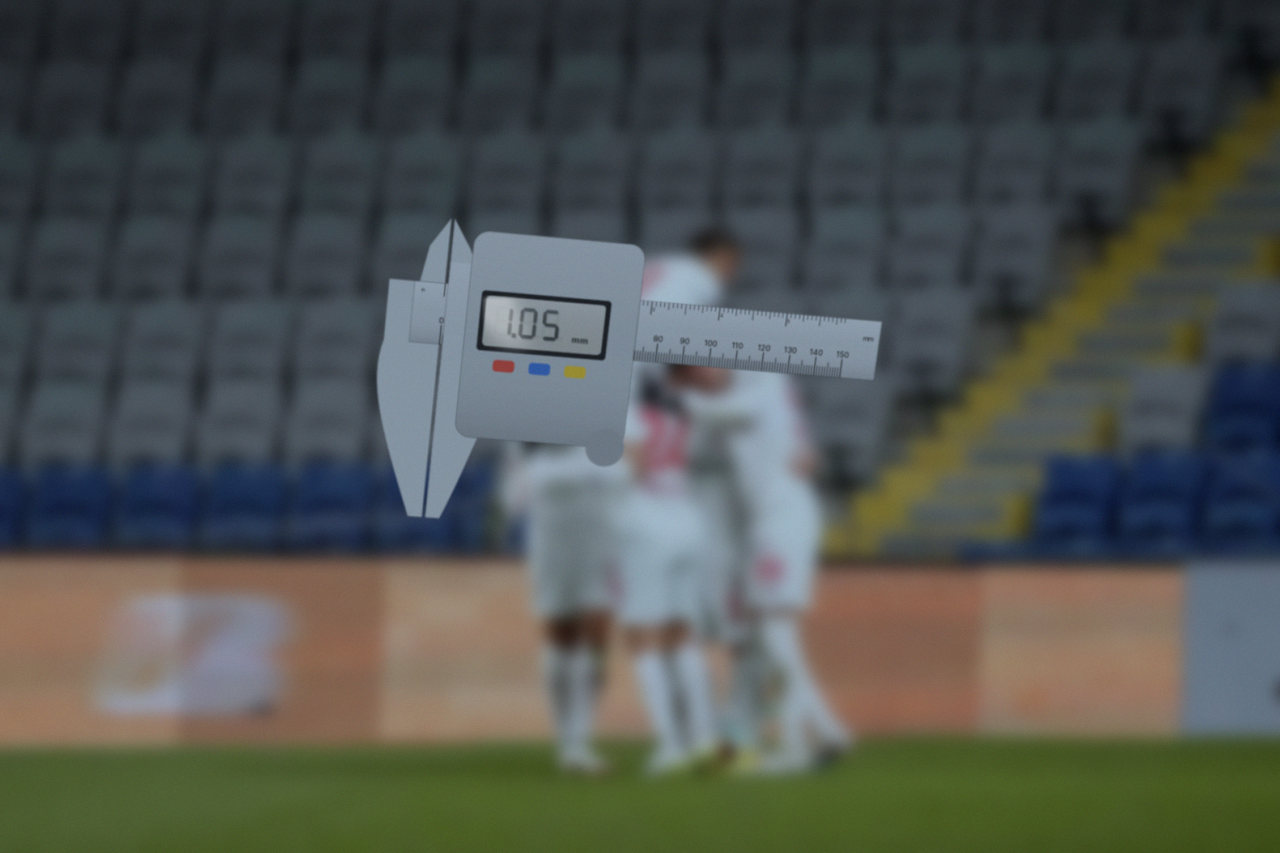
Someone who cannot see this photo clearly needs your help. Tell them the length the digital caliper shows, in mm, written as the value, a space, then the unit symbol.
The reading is 1.05 mm
